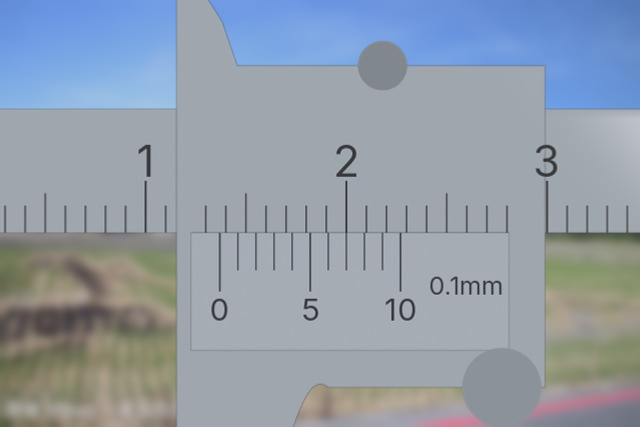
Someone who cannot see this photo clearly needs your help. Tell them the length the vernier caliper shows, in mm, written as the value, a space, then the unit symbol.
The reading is 13.7 mm
